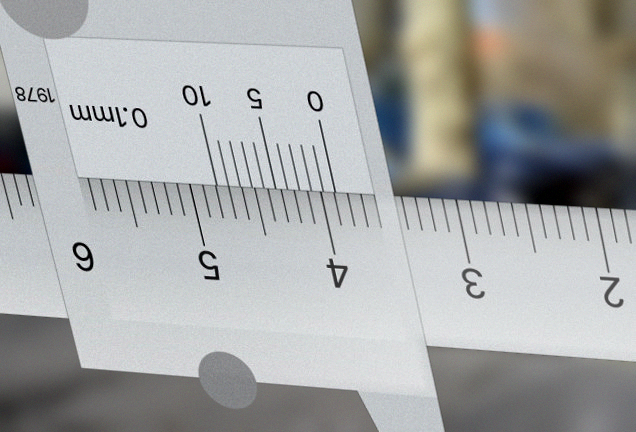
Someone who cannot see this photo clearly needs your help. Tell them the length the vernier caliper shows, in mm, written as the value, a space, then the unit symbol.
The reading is 38.9 mm
